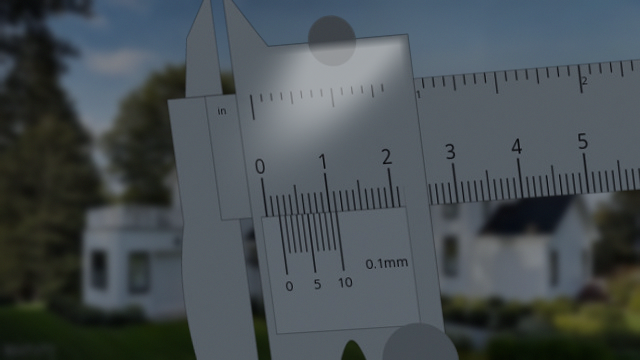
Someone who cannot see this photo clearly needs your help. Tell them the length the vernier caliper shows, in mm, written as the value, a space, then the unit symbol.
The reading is 2.0 mm
